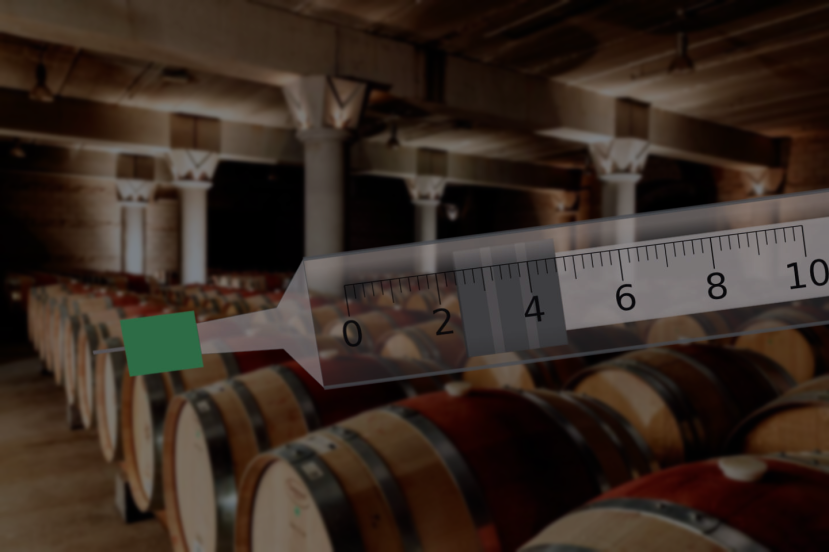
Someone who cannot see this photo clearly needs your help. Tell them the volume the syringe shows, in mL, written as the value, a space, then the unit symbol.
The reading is 2.4 mL
